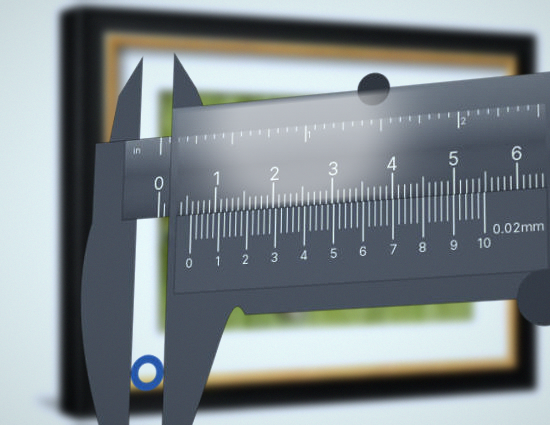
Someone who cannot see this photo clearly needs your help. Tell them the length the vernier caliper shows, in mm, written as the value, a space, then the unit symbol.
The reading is 5.8 mm
